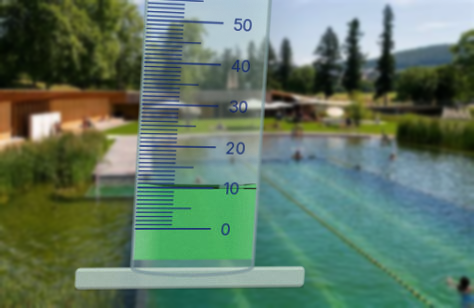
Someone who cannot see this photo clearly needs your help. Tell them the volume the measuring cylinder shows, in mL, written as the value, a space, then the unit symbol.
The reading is 10 mL
